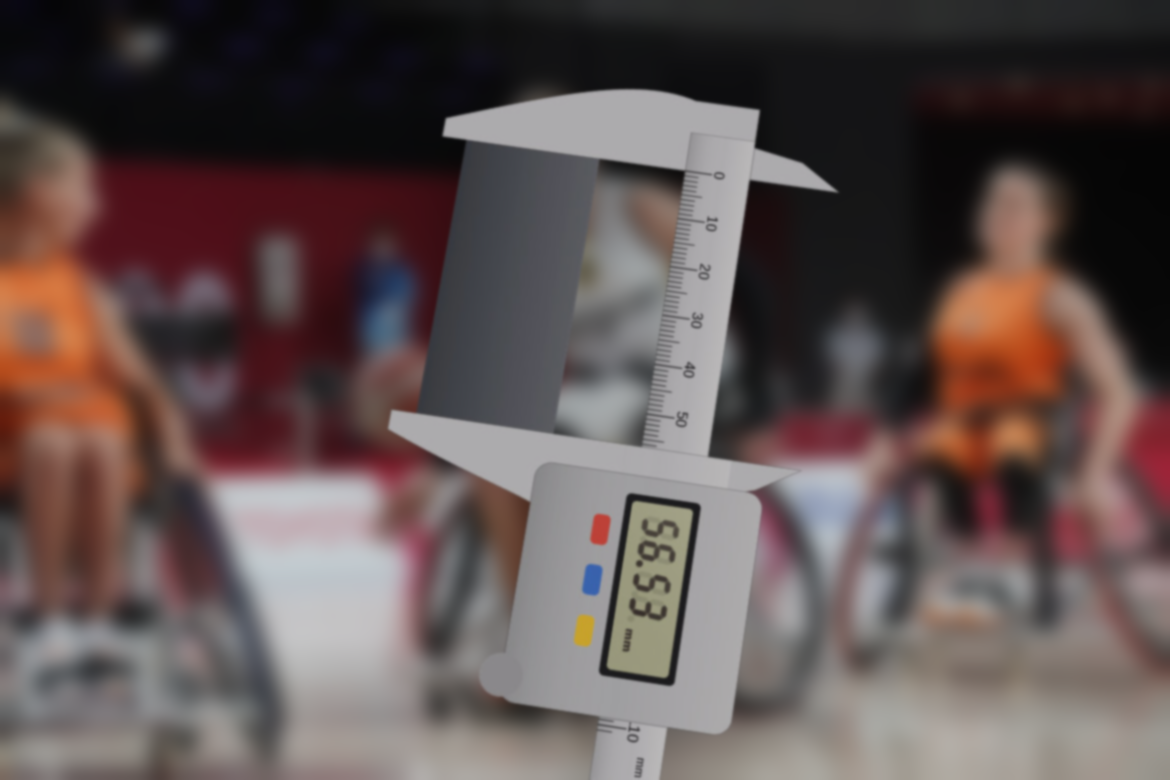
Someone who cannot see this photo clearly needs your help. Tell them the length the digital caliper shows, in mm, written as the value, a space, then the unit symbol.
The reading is 56.53 mm
